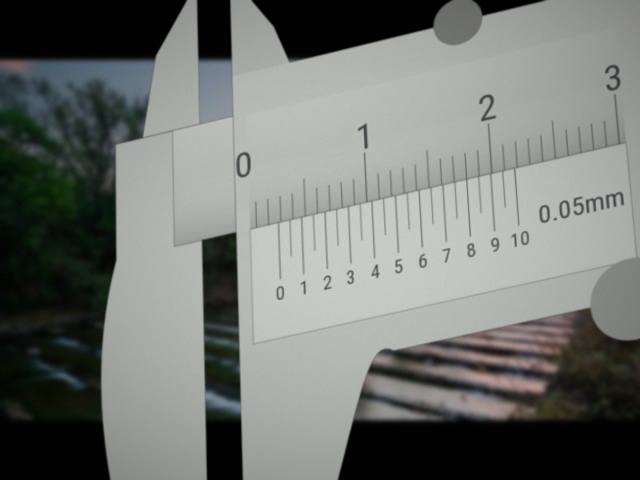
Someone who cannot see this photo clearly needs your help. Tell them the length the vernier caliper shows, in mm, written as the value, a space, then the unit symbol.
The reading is 2.8 mm
